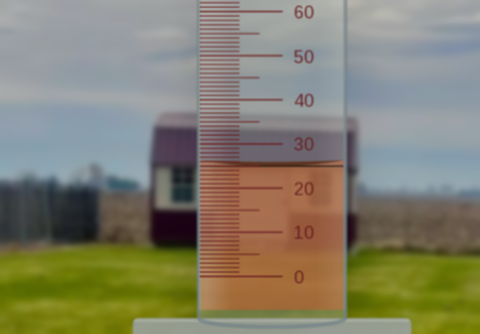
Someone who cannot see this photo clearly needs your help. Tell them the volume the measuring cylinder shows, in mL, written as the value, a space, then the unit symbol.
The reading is 25 mL
